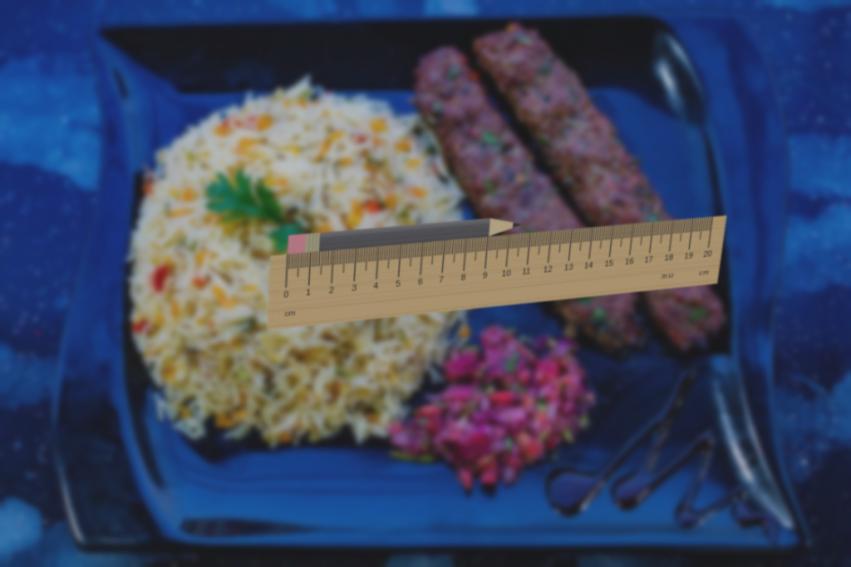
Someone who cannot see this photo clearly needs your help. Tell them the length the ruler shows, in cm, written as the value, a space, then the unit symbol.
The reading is 10.5 cm
